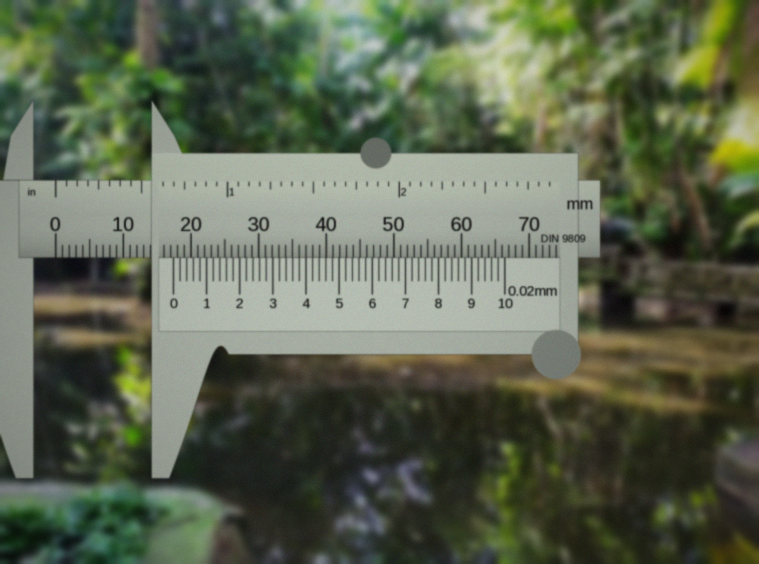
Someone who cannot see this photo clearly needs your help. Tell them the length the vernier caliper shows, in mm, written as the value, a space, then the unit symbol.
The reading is 17.4 mm
